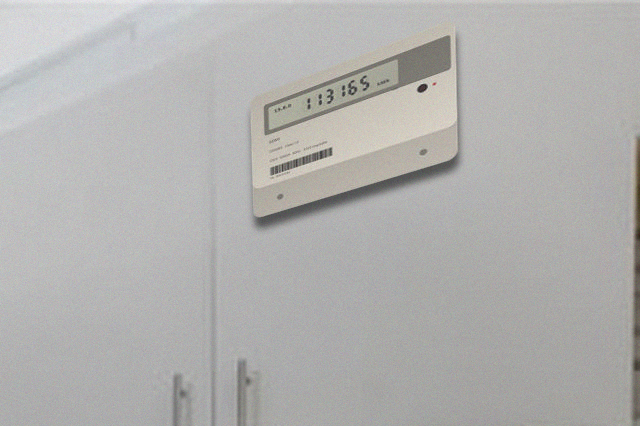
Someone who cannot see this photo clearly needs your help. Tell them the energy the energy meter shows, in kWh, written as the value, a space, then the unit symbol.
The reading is 113165 kWh
